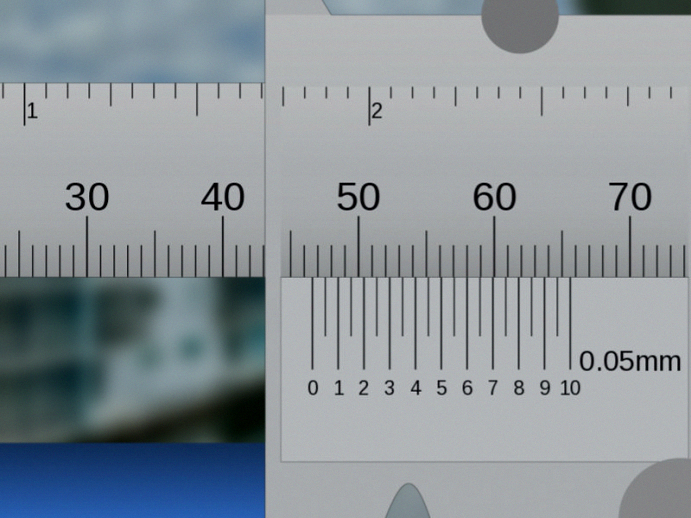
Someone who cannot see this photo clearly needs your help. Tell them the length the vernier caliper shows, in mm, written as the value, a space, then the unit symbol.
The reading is 46.6 mm
